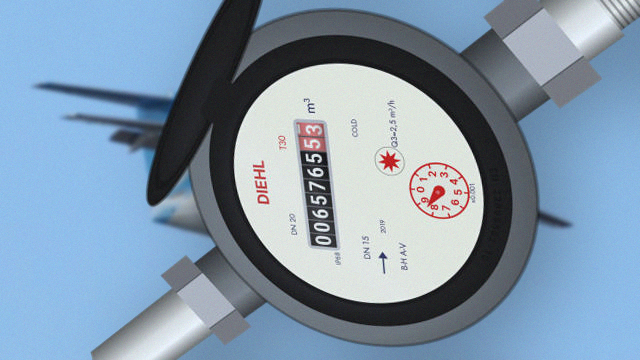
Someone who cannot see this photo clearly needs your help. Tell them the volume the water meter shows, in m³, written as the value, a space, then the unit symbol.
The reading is 65765.528 m³
